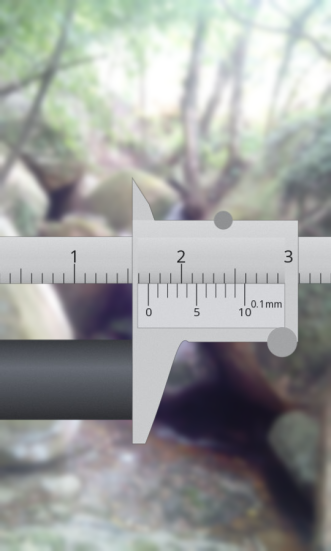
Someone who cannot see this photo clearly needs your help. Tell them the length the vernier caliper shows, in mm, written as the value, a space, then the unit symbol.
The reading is 16.9 mm
